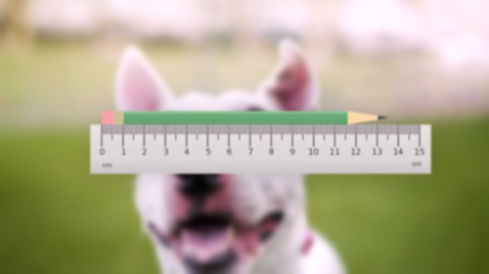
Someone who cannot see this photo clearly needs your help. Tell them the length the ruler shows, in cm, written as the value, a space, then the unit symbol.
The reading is 13.5 cm
